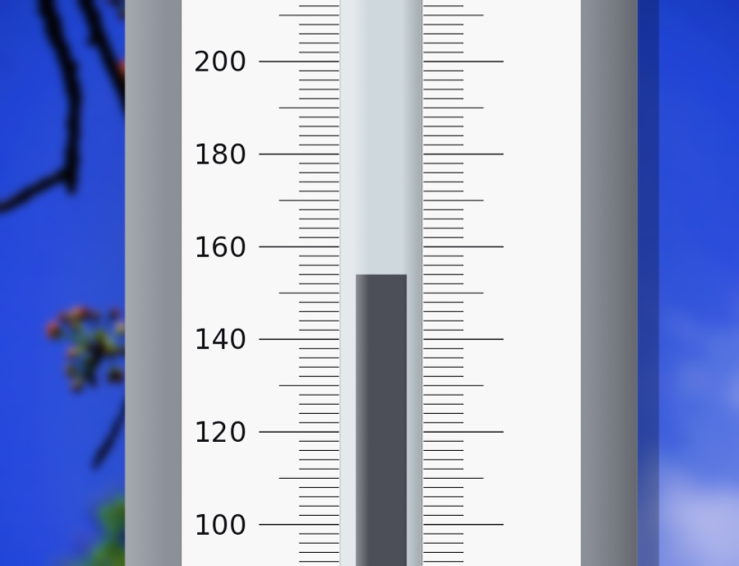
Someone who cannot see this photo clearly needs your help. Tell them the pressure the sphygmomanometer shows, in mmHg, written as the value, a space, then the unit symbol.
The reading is 154 mmHg
